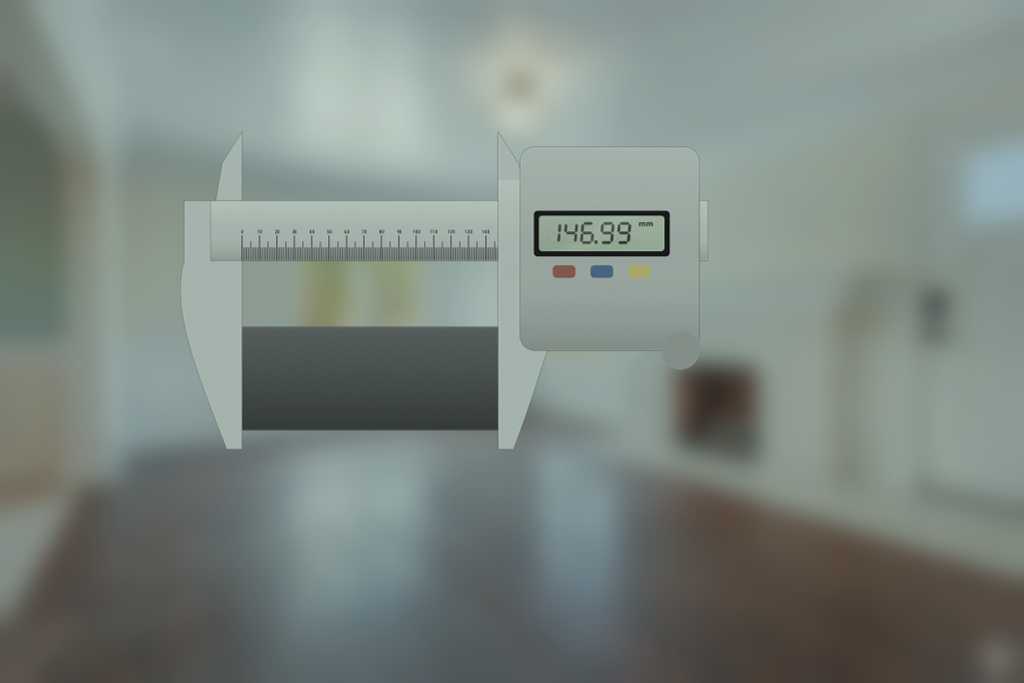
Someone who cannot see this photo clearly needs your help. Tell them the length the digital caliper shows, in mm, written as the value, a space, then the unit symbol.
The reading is 146.99 mm
